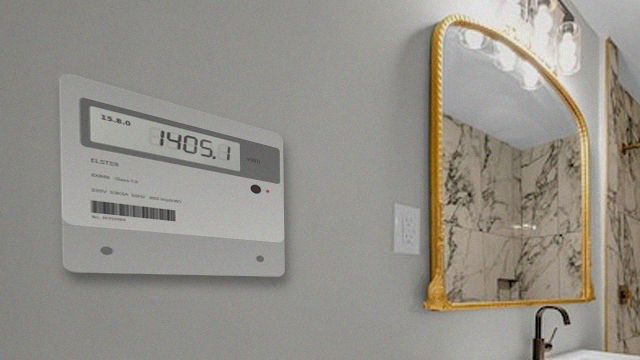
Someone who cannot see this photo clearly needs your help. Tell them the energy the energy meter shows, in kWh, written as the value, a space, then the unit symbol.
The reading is 1405.1 kWh
